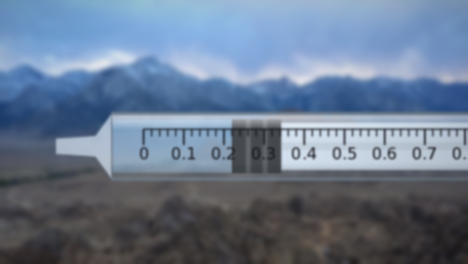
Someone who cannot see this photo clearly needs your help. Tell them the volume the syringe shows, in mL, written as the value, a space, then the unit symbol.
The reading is 0.22 mL
